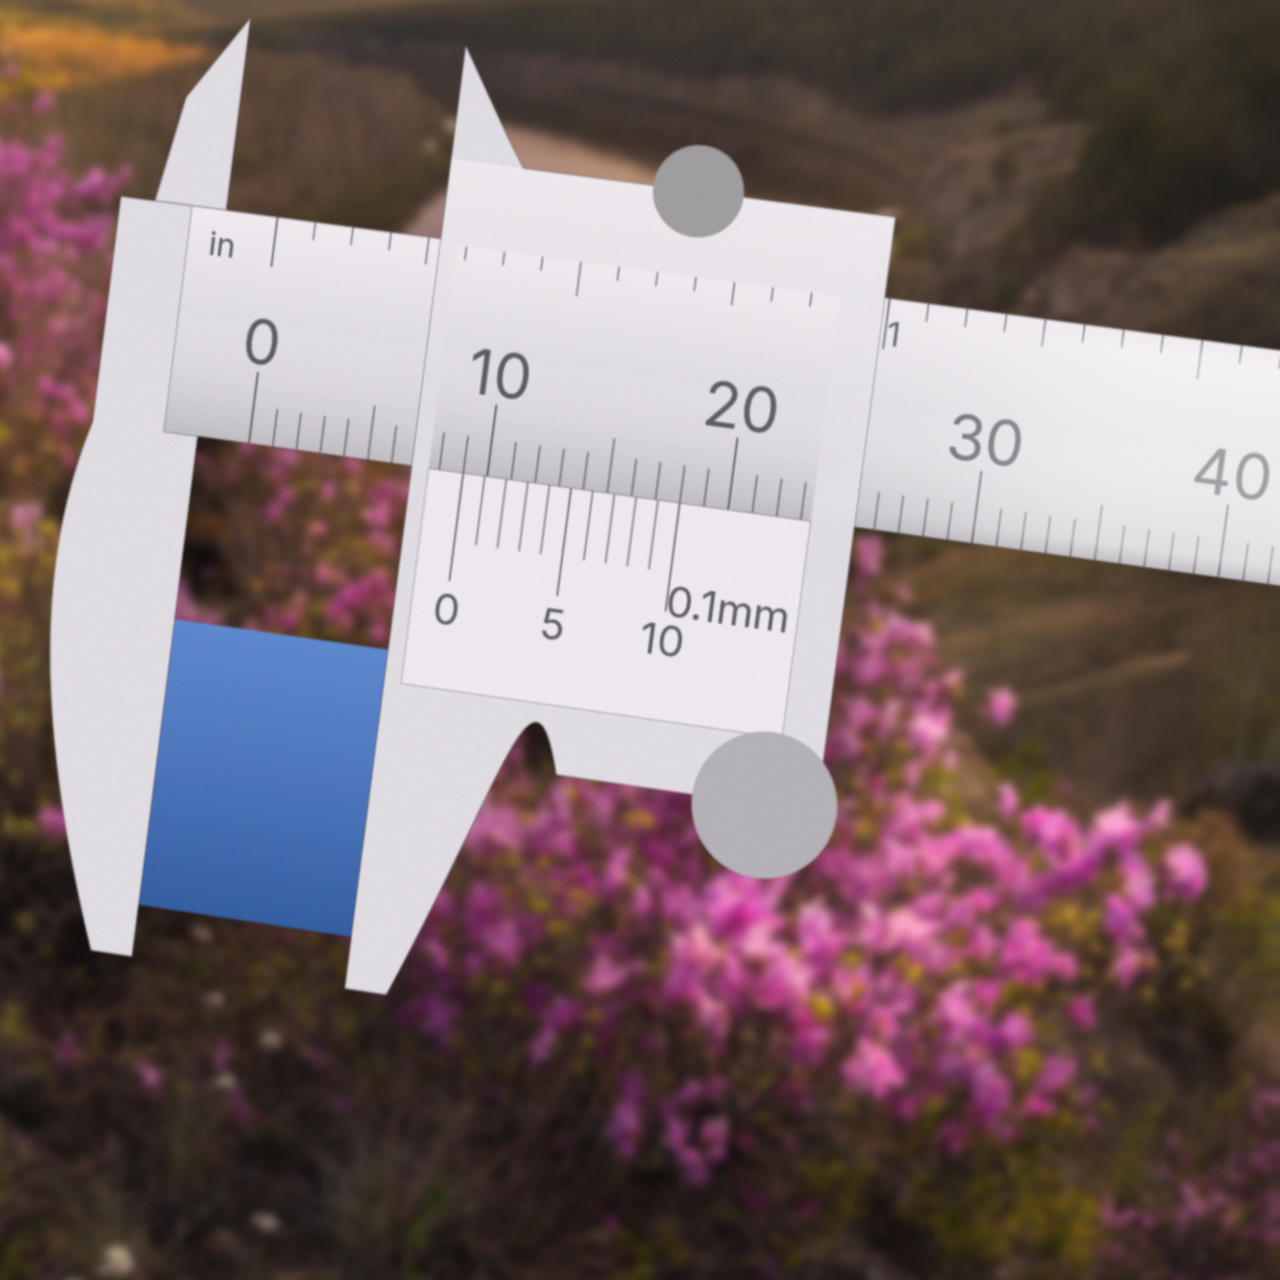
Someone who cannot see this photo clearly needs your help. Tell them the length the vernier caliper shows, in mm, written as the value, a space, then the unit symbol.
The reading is 9.0 mm
